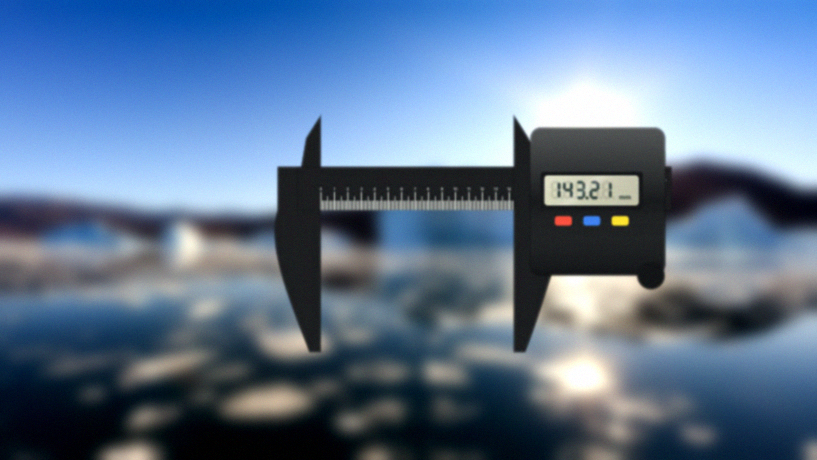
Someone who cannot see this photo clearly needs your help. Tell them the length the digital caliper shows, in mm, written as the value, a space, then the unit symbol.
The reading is 143.21 mm
